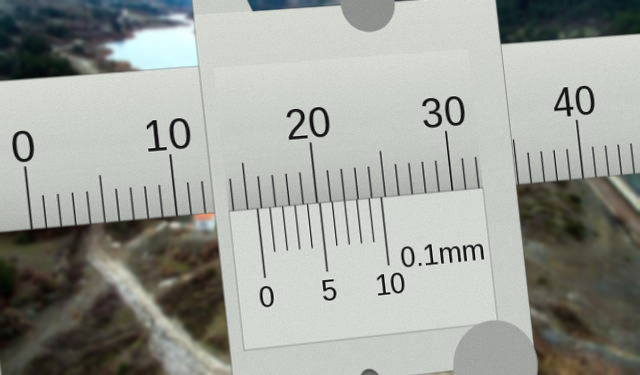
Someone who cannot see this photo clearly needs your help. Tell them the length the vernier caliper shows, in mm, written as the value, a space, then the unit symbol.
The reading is 15.7 mm
